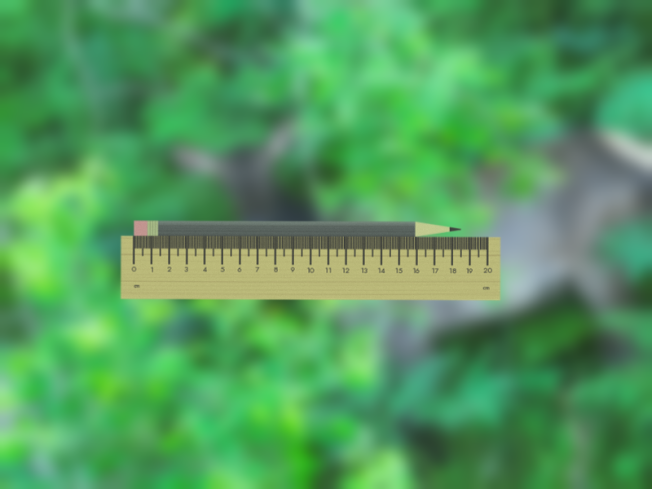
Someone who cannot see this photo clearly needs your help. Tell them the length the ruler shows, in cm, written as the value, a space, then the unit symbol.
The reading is 18.5 cm
